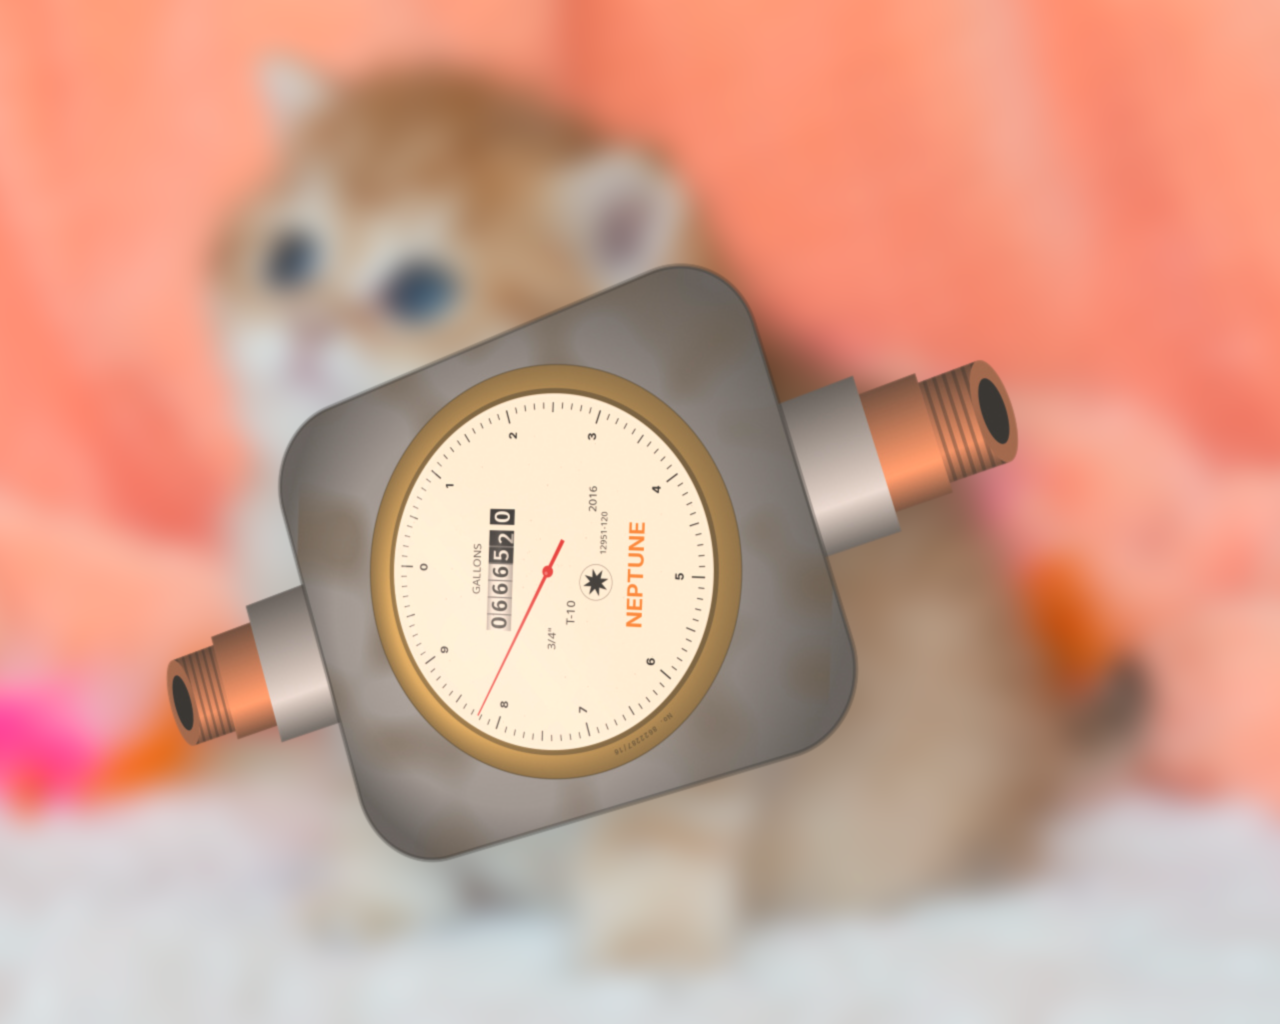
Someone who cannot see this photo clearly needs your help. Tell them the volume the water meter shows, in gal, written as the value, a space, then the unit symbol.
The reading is 666518.2 gal
